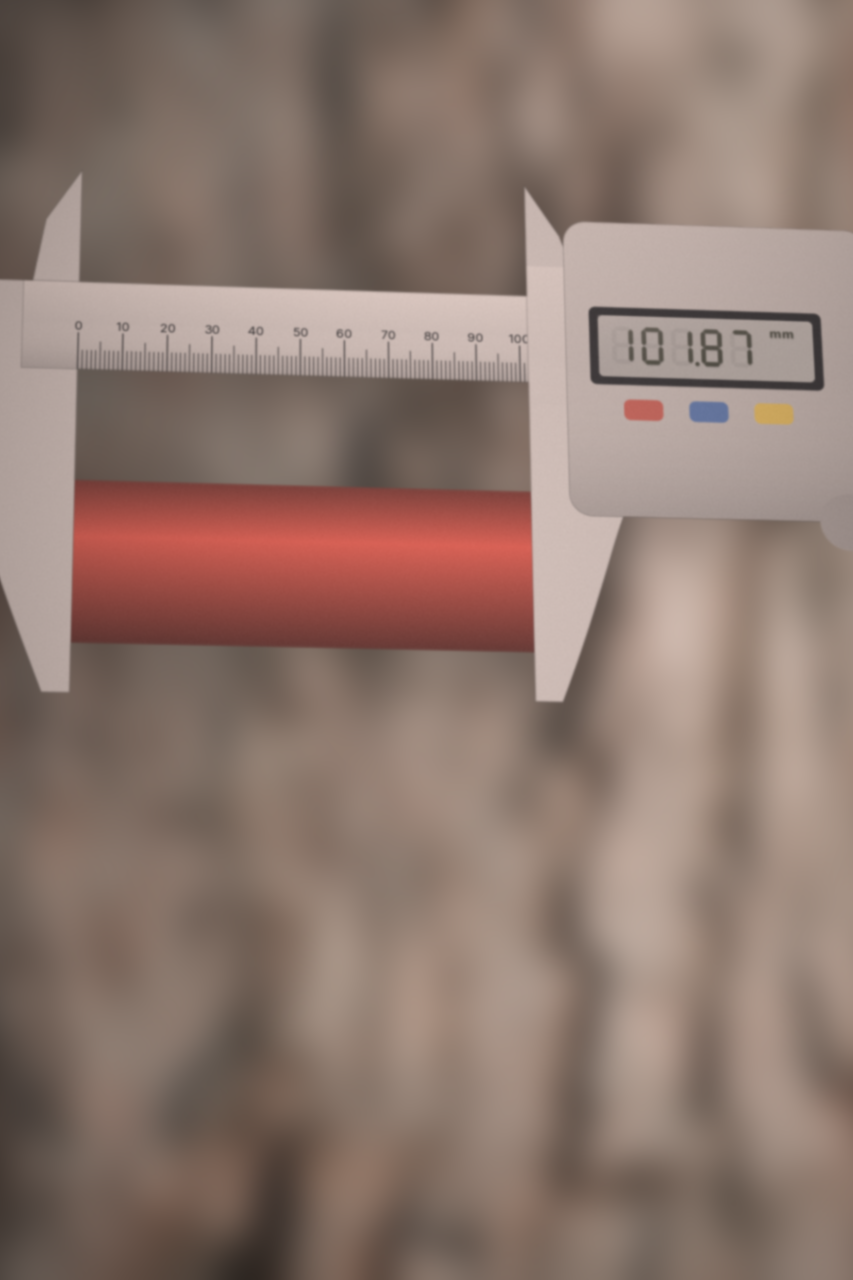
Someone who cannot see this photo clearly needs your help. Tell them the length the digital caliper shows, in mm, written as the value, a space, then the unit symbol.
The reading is 101.87 mm
